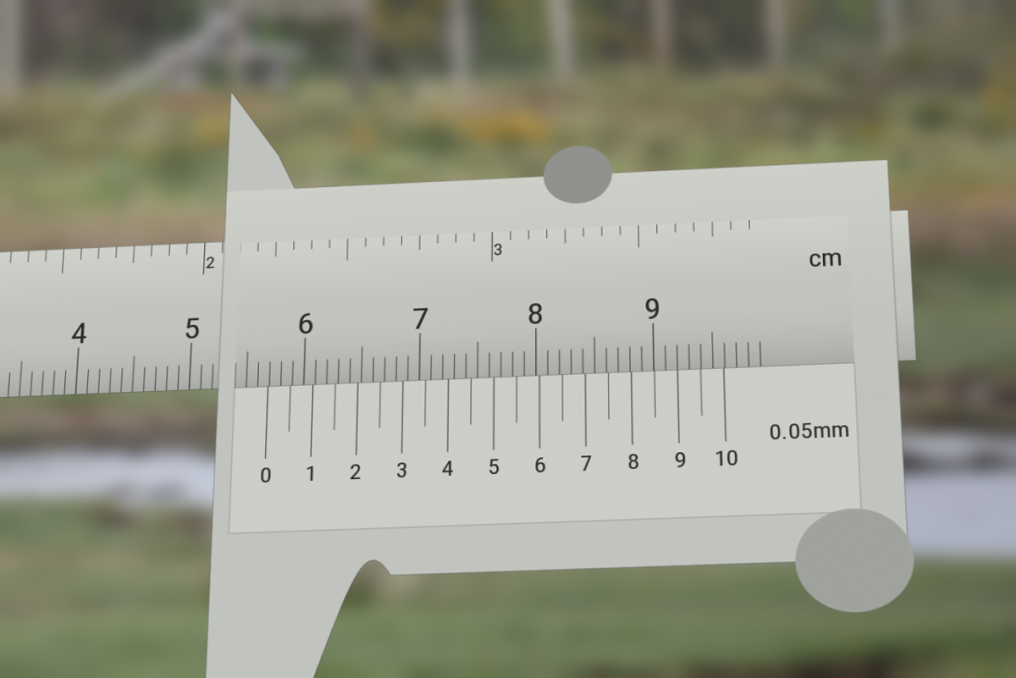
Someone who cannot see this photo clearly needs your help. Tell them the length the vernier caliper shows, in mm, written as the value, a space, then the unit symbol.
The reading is 56.9 mm
